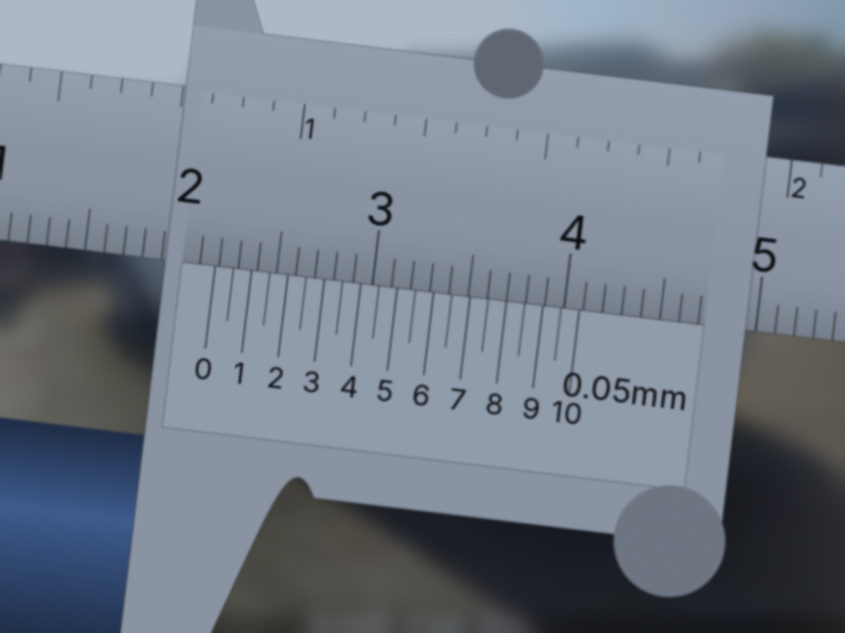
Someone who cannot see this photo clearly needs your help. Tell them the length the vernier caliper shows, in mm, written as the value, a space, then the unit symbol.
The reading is 21.8 mm
